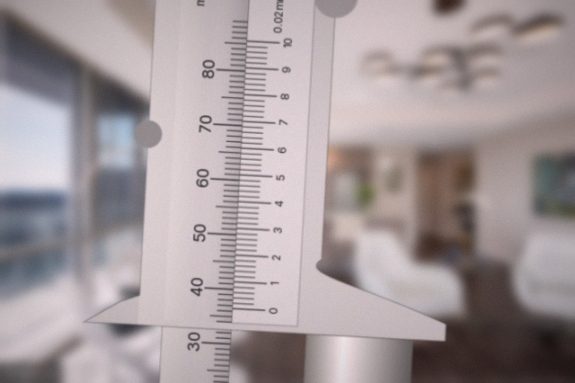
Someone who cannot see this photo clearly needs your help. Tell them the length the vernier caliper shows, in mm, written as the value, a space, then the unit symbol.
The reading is 36.5 mm
